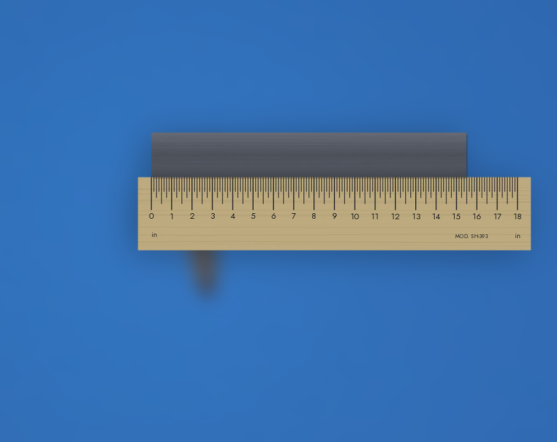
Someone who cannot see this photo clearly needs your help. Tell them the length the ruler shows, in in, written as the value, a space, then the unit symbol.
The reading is 15.5 in
